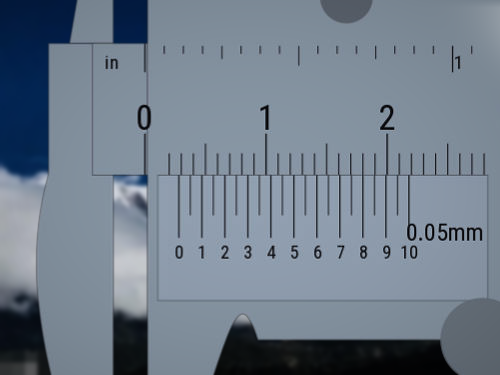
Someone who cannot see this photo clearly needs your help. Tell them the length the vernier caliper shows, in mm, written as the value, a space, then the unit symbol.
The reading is 2.8 mm
